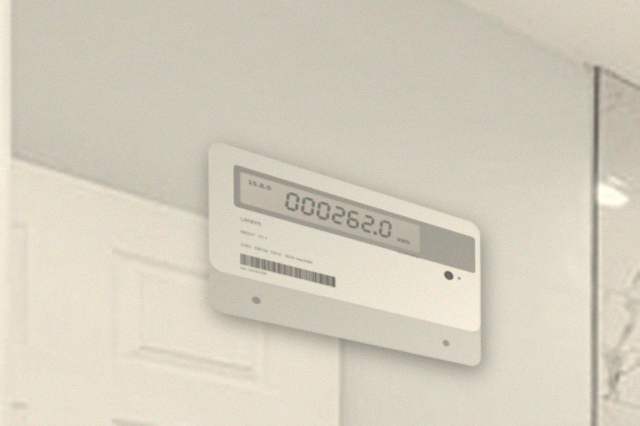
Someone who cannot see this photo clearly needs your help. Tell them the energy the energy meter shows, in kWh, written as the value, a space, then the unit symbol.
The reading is 262.0 kWh
